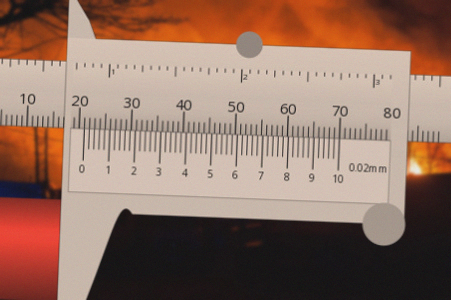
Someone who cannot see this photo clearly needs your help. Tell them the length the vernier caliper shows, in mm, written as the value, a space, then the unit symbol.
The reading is 21.0 mm
